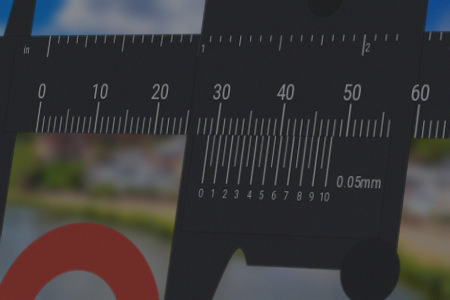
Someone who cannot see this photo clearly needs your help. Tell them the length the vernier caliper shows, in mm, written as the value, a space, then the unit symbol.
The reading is 28.8 mm
